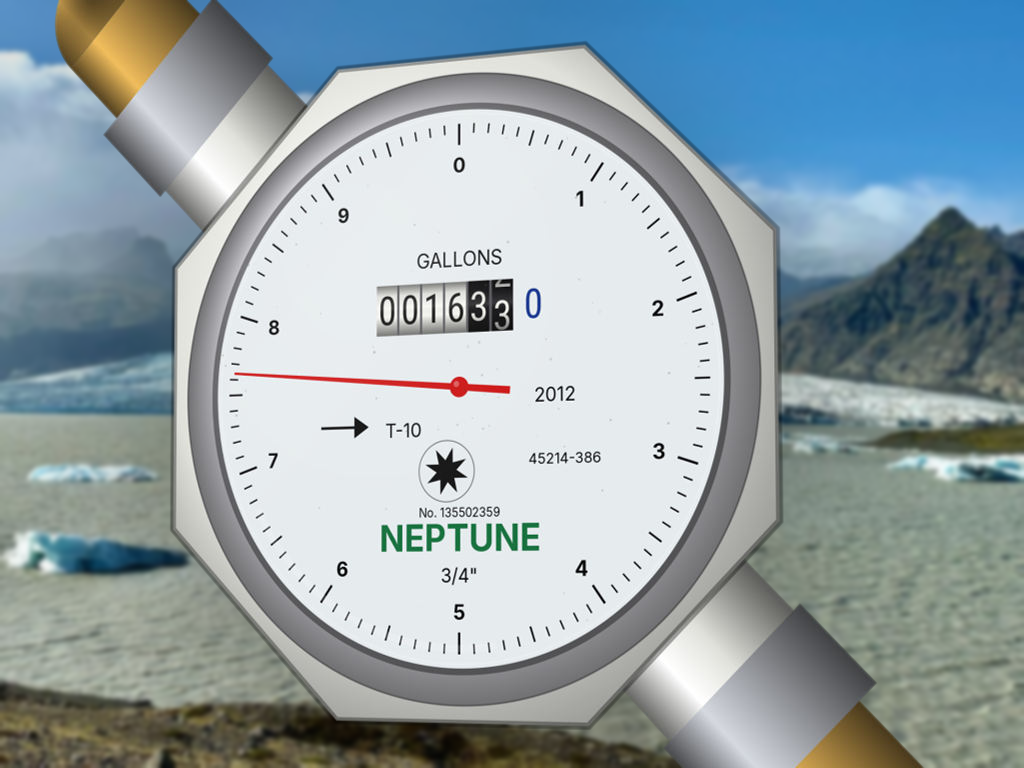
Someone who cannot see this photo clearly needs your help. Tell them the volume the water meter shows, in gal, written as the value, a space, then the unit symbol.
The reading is 16327.6 gal
